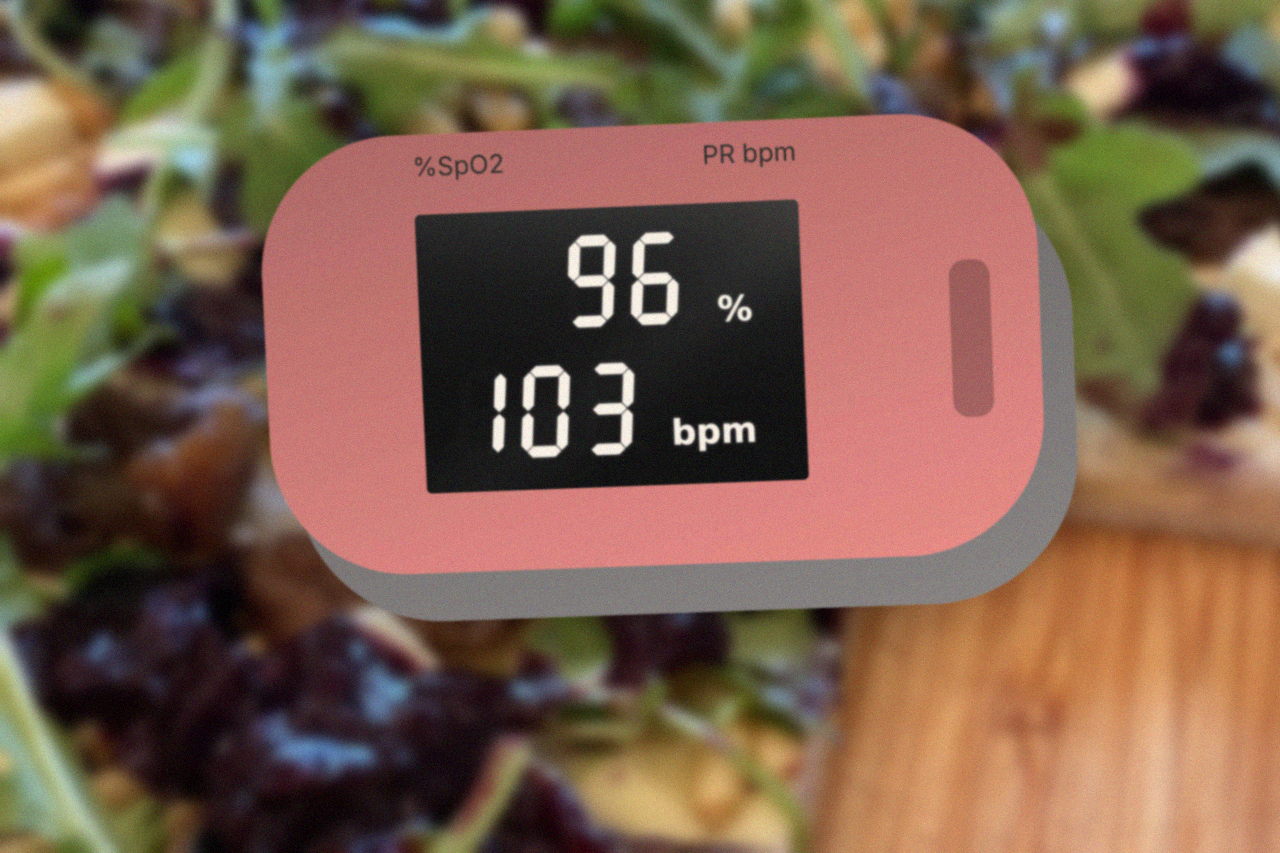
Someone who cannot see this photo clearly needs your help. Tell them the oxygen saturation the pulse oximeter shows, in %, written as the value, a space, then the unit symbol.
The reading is 96 %
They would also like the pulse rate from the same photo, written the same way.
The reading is 103 bpm
